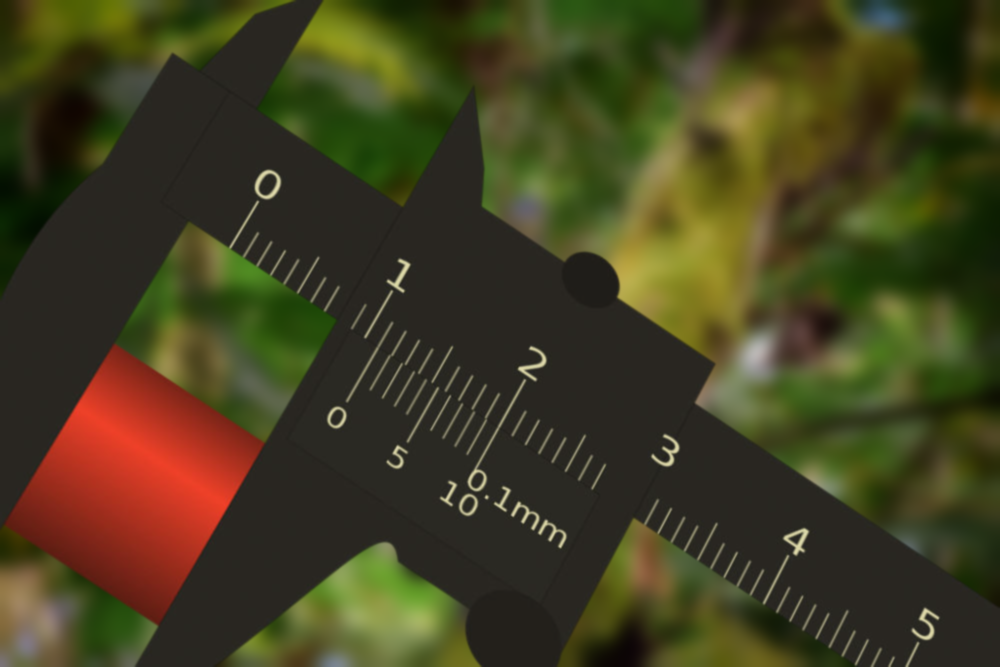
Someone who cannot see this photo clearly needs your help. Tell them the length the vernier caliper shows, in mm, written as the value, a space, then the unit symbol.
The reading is 11.0 mm
